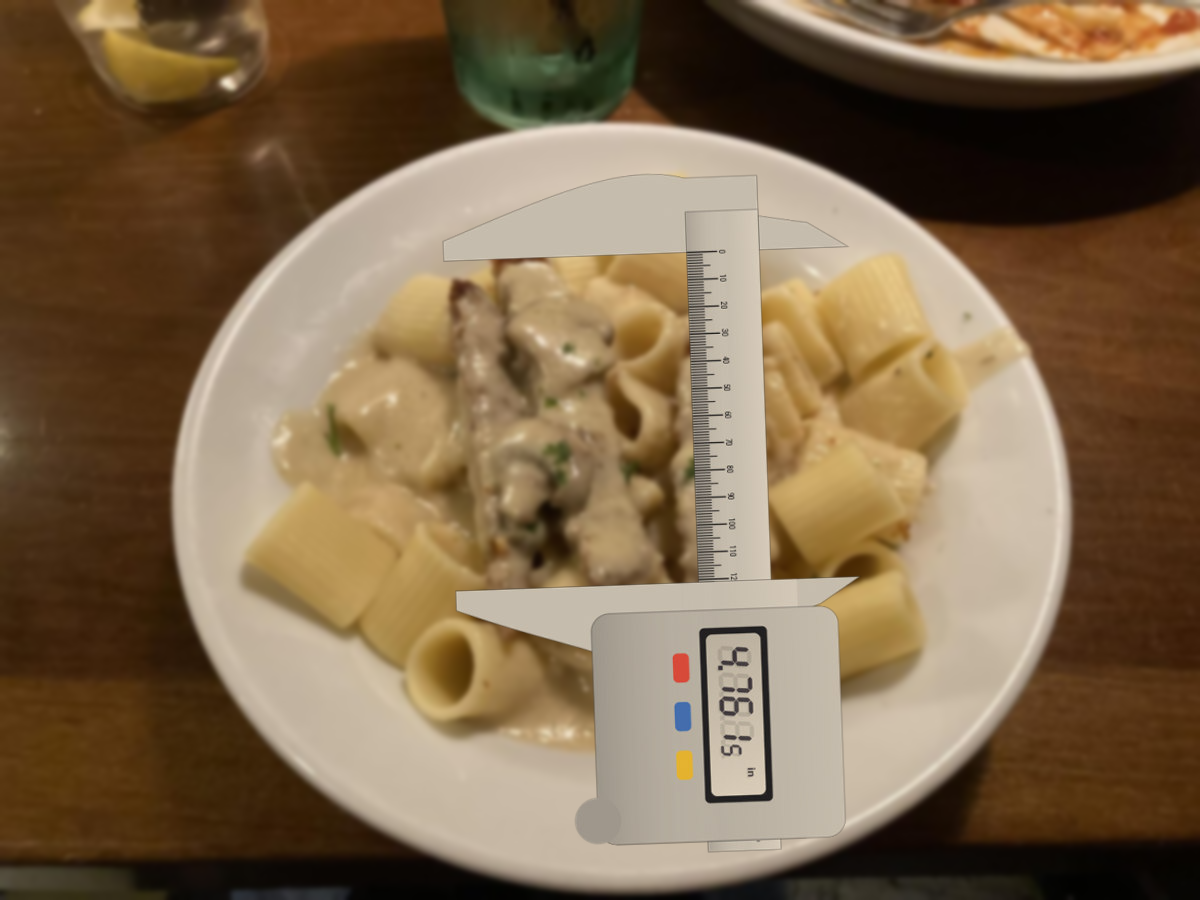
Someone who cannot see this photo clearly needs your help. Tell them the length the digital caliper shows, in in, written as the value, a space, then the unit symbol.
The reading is 4.7615 in
